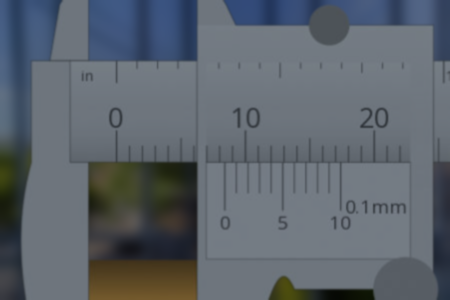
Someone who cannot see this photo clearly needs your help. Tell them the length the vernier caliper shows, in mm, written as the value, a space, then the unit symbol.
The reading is 8.4 mm
